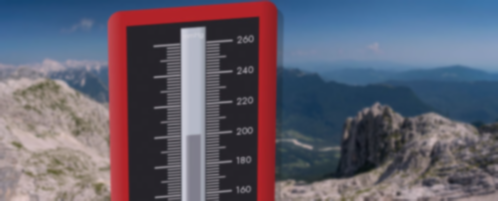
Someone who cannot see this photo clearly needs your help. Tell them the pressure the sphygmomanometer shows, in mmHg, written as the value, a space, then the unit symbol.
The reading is 200 mmHg
